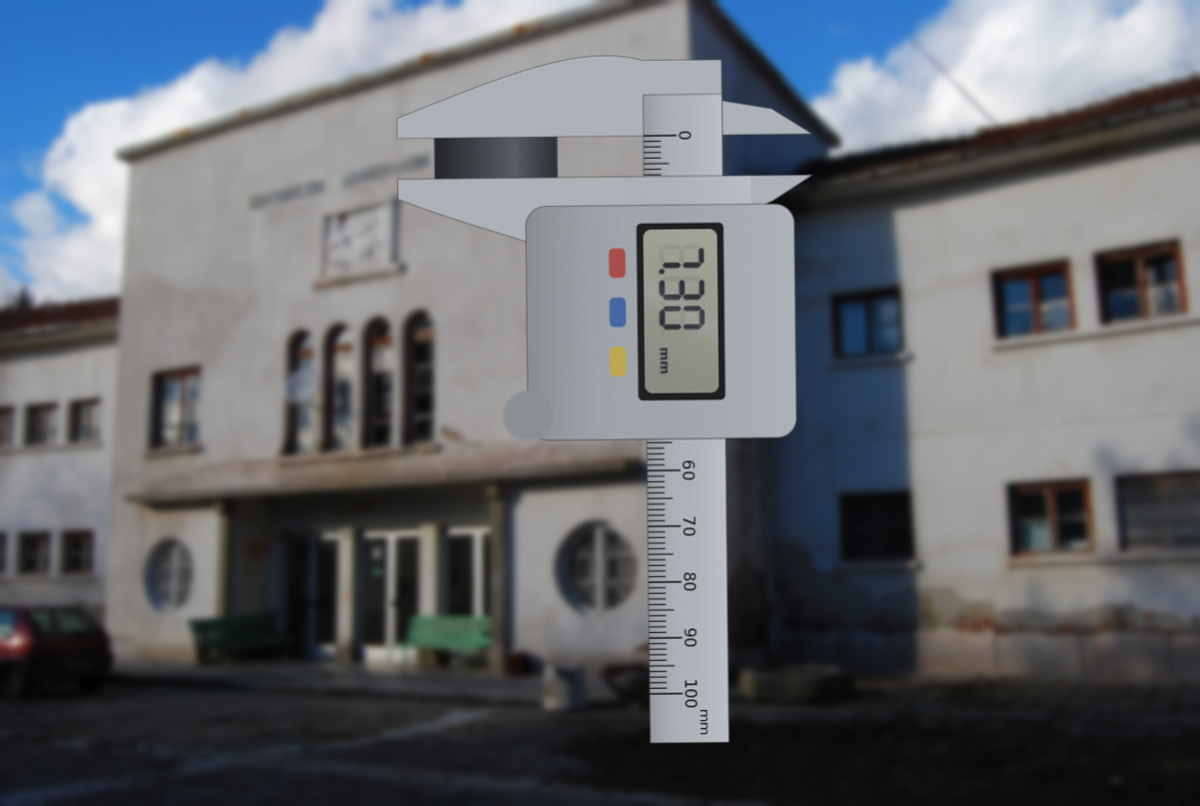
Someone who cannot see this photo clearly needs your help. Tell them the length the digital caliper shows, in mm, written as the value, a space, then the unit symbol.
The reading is 7.30 mm
